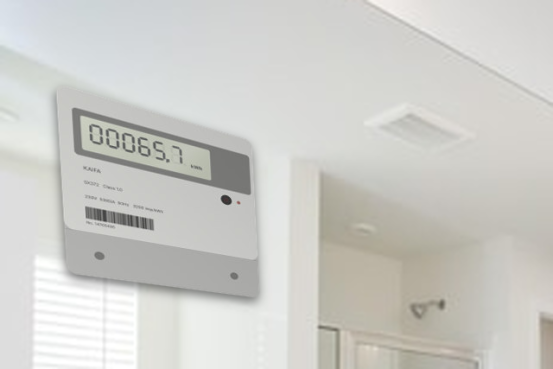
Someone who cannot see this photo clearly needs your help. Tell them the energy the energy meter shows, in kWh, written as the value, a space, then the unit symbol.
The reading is 65.7 kWh
